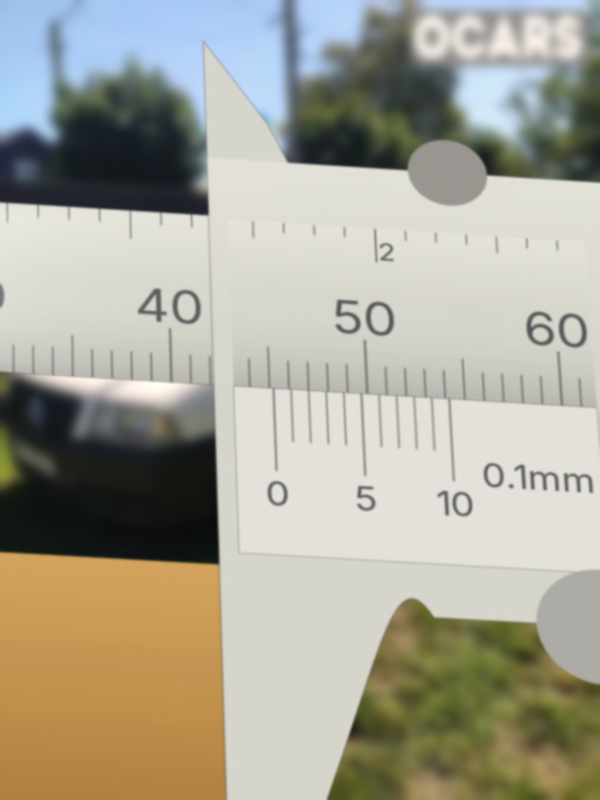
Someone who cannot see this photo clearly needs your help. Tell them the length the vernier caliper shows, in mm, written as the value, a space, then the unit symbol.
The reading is 45.2 mm
